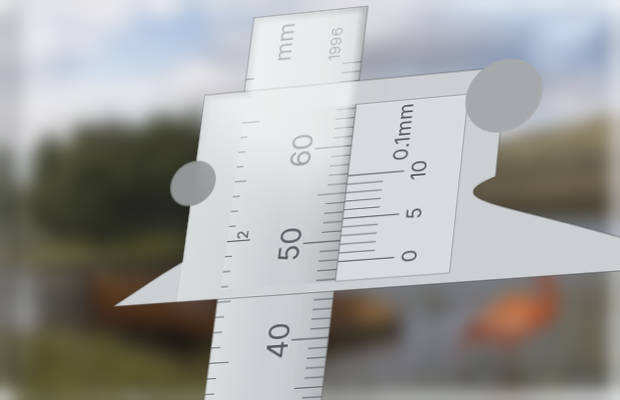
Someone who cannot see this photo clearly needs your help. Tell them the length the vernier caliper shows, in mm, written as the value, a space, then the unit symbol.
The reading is 47.8 mm
